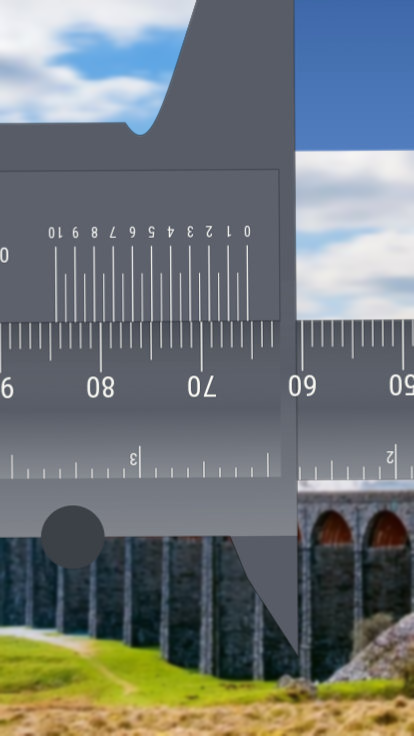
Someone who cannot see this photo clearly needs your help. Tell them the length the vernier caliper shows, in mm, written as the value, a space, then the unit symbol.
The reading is 65.4 mm
